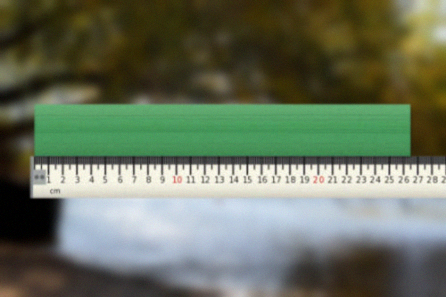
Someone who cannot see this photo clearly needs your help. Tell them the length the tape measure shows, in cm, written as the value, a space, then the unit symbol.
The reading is 26.5 cm
